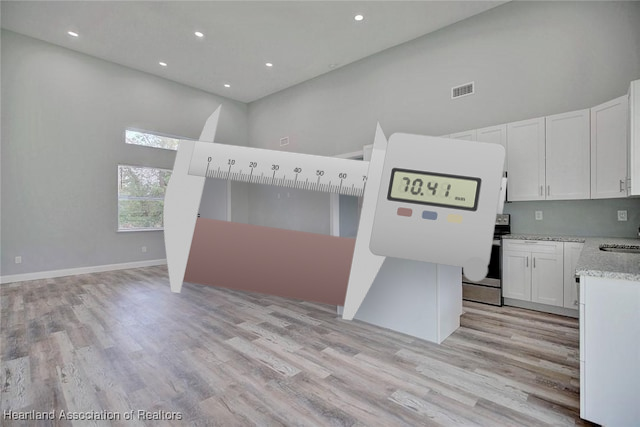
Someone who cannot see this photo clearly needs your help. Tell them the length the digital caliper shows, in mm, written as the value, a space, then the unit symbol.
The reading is 70.41 mm
